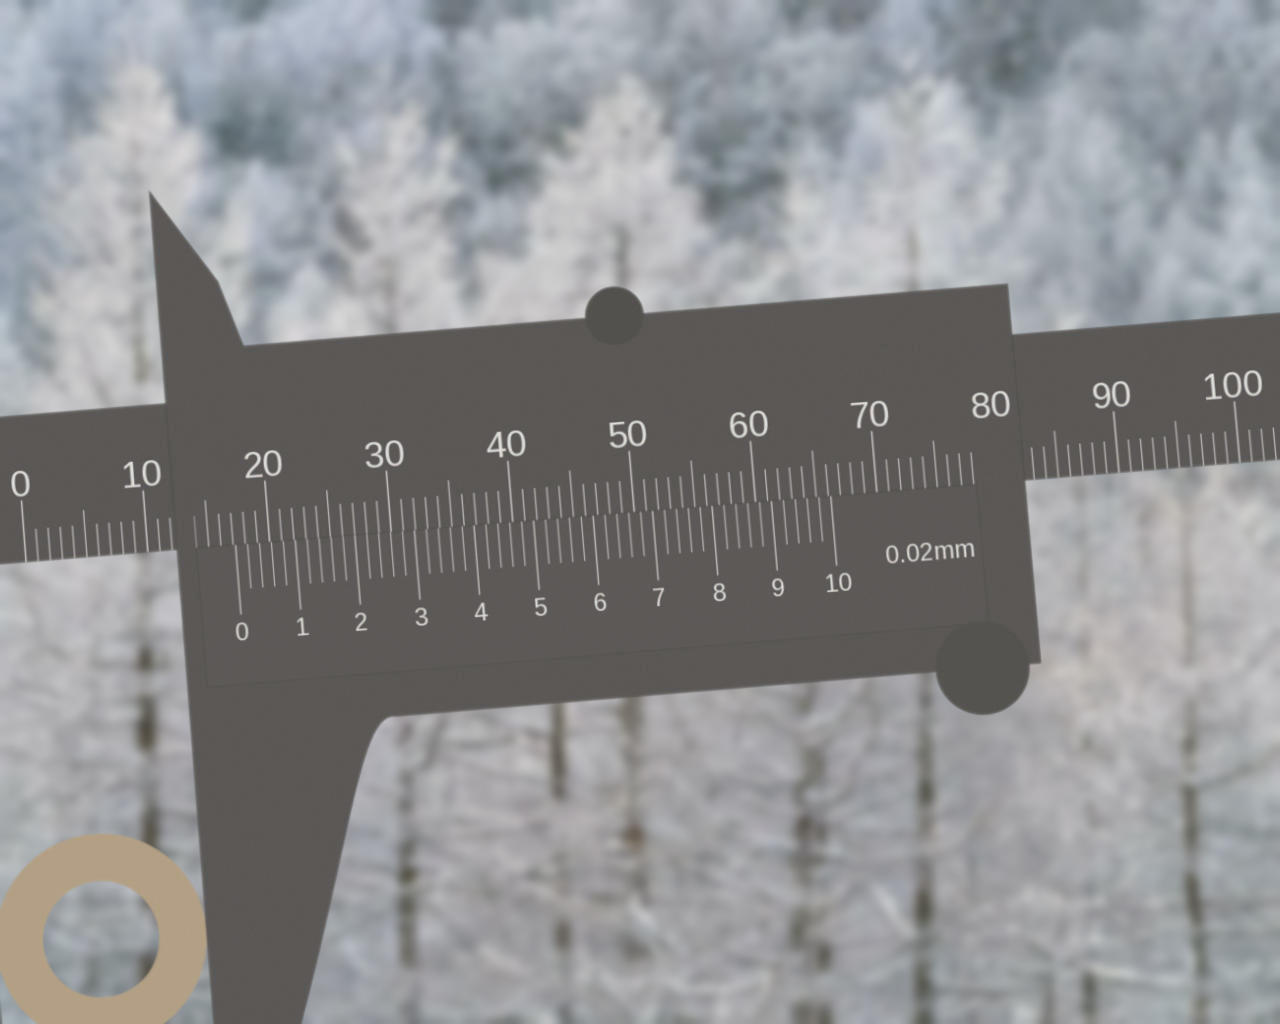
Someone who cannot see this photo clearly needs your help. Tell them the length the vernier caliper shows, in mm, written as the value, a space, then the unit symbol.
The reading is 17.2 mm
